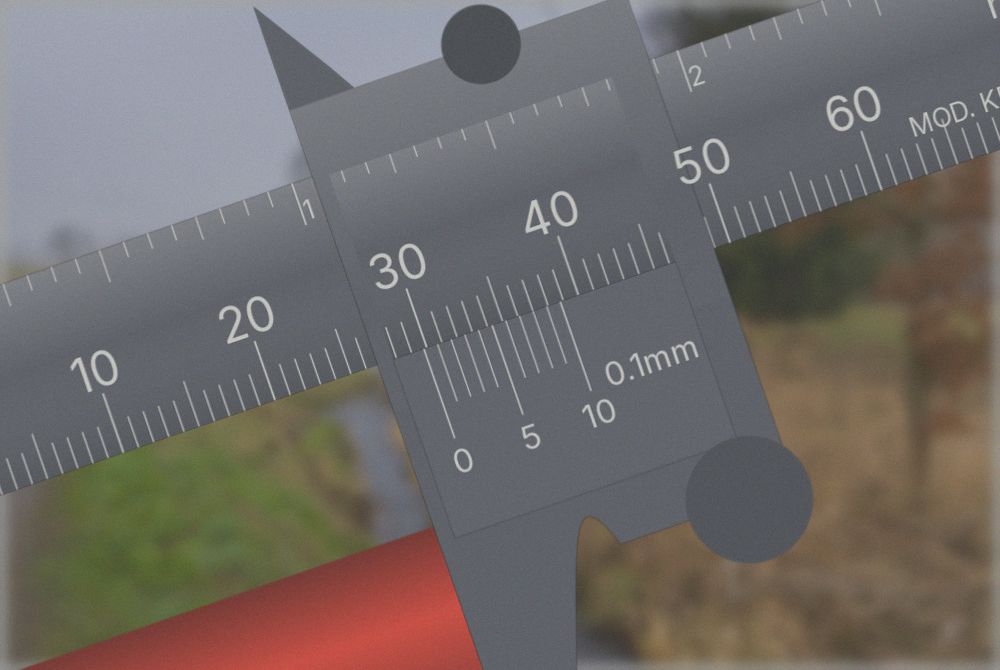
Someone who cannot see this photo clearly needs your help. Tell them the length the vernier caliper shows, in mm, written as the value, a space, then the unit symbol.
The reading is 29.8 mm
